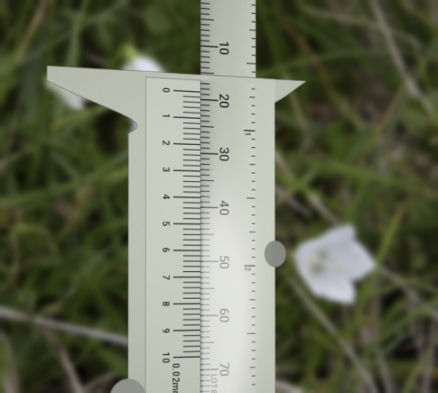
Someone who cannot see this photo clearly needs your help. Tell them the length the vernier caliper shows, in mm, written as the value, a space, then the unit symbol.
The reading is 18.6 mm
